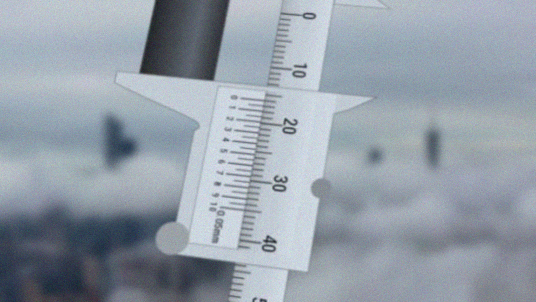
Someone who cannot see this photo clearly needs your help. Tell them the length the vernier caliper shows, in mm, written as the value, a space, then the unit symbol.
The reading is 16.0 mm
